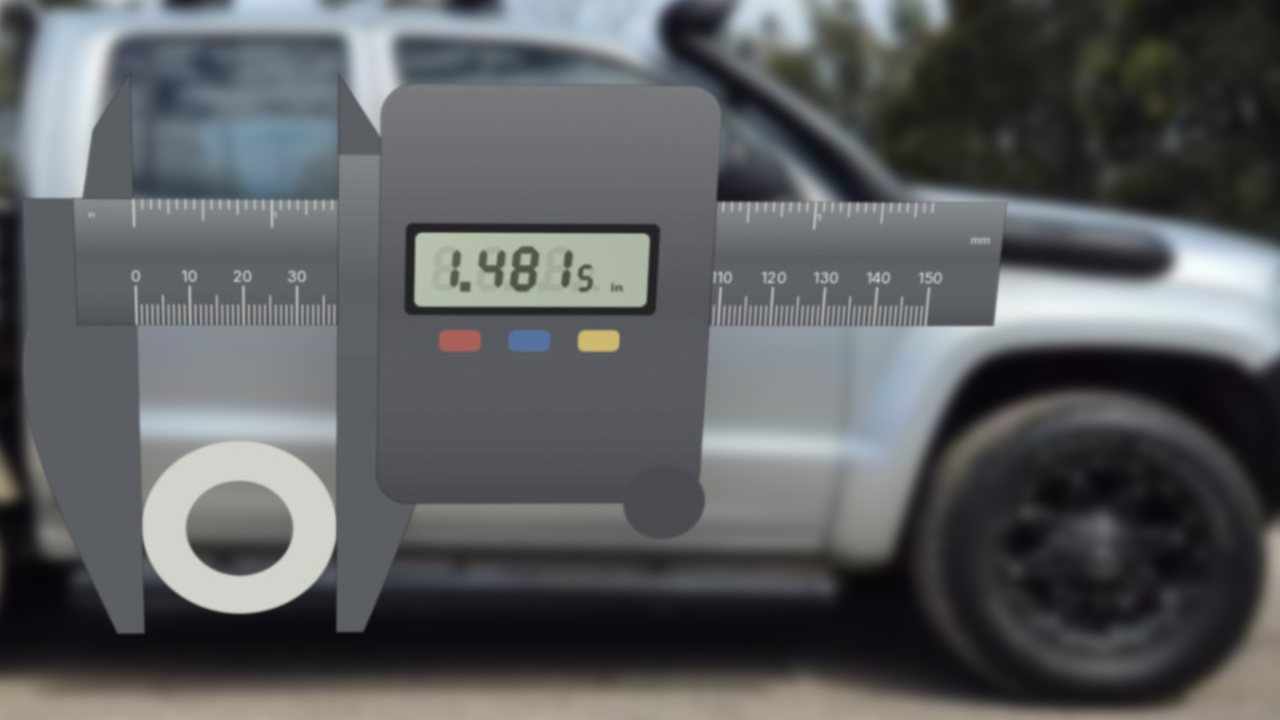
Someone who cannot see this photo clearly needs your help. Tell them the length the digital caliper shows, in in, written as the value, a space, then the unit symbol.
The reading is 1.4815 in
